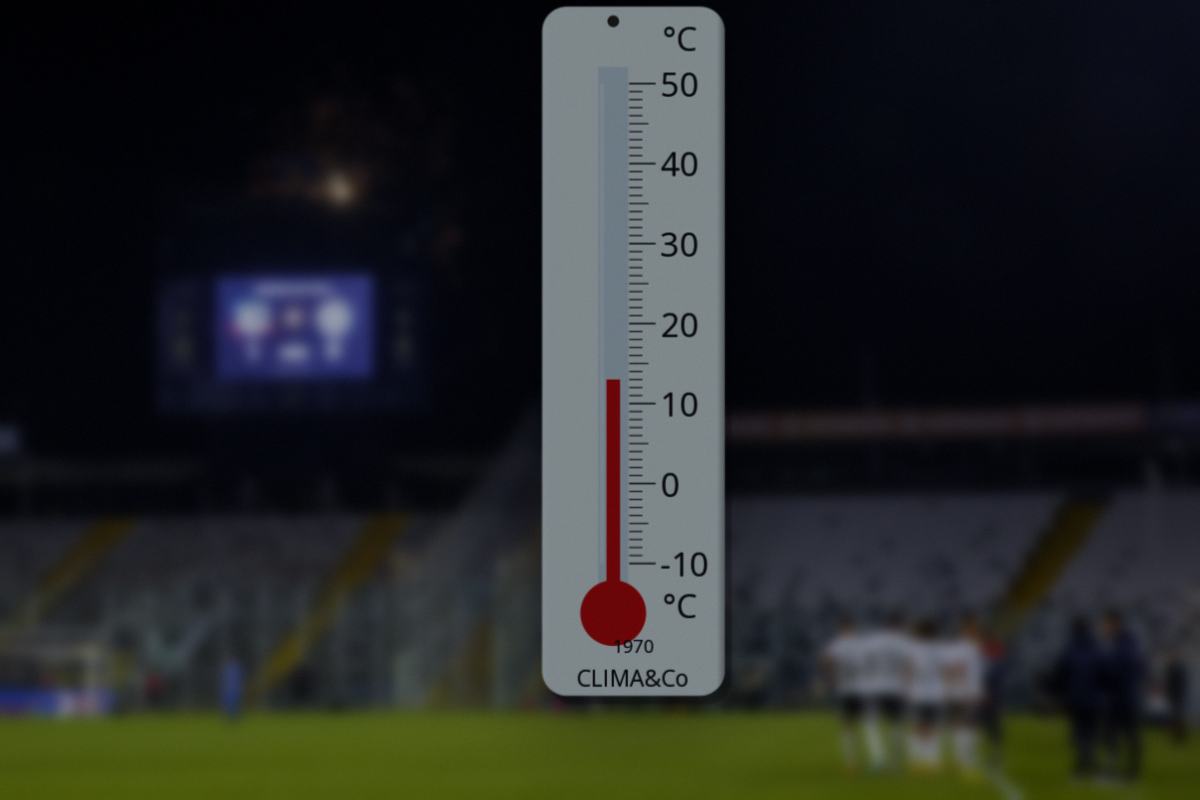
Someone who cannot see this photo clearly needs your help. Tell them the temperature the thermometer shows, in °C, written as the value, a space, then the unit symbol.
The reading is 13 °C
